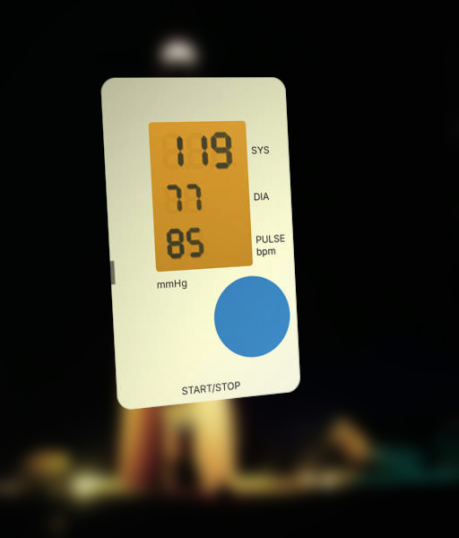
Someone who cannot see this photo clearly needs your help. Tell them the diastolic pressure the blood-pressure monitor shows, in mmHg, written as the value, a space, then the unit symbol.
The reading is 77 mmHg
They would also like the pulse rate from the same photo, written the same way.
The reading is 85 bpm
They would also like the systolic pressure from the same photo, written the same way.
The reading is 119 mmHg
